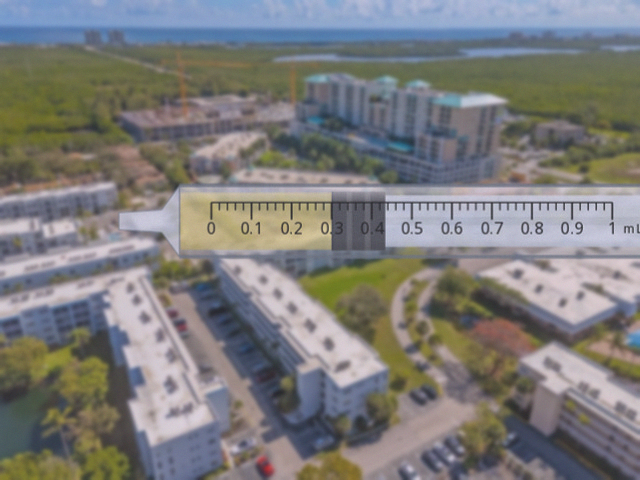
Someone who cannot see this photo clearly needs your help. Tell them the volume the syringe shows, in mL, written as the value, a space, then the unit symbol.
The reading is 0.3 mL
